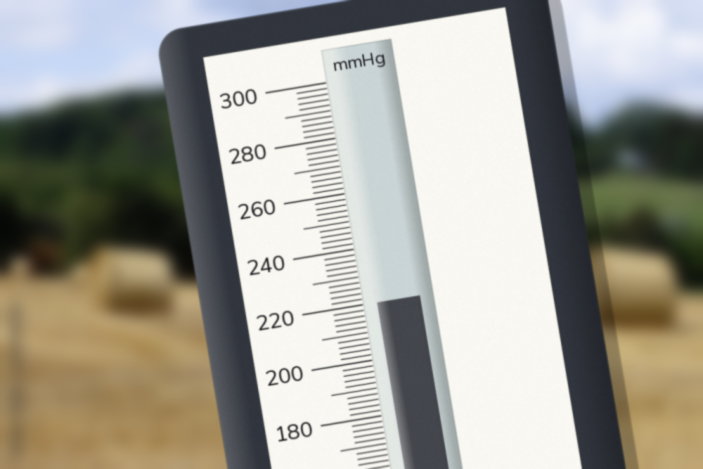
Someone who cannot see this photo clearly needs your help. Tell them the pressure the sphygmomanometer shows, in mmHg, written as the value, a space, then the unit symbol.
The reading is 220 mmHg
